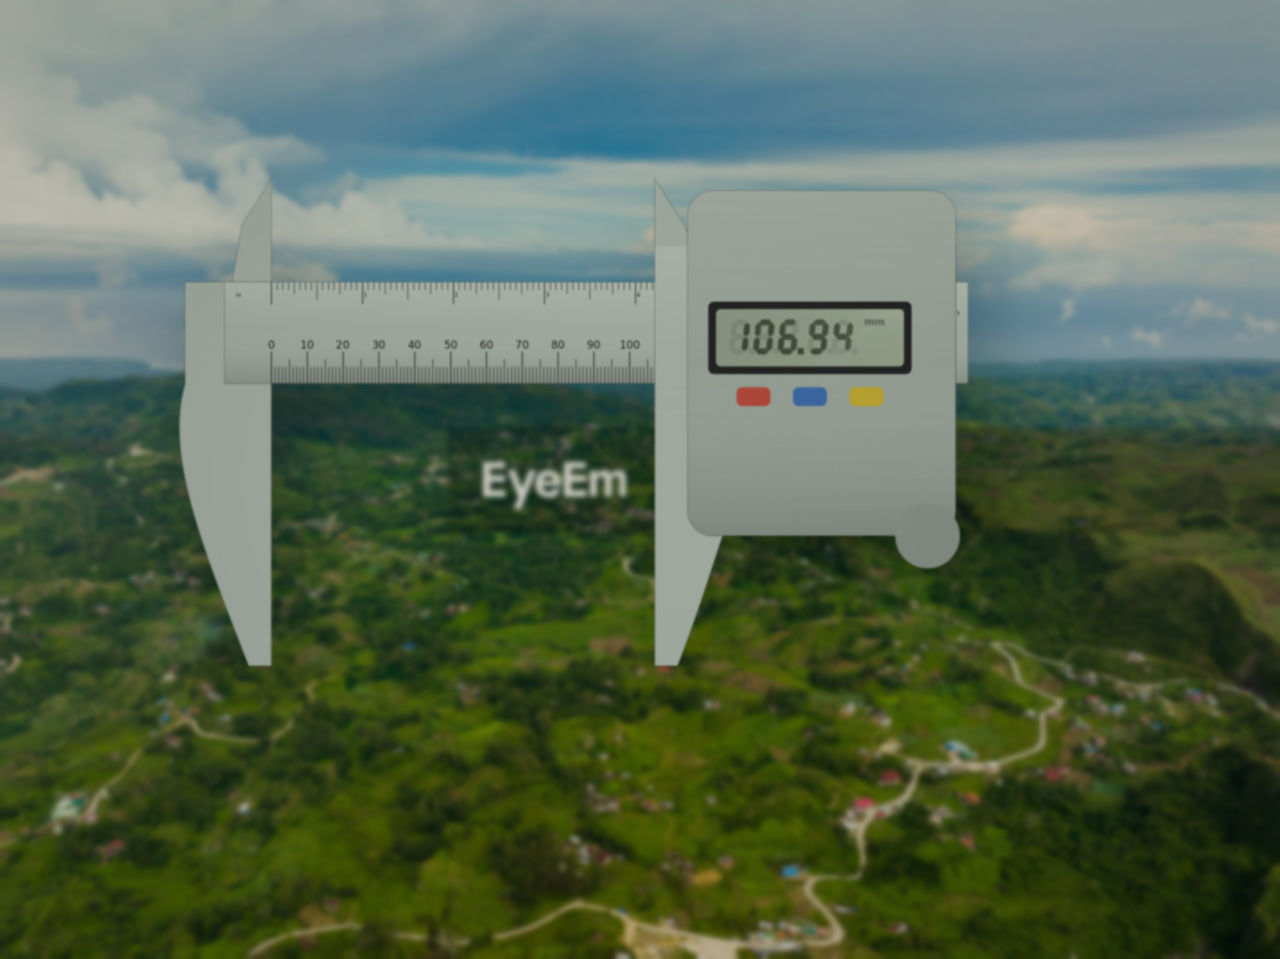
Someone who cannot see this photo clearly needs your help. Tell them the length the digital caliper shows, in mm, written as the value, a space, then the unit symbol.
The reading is 106.94 mm
